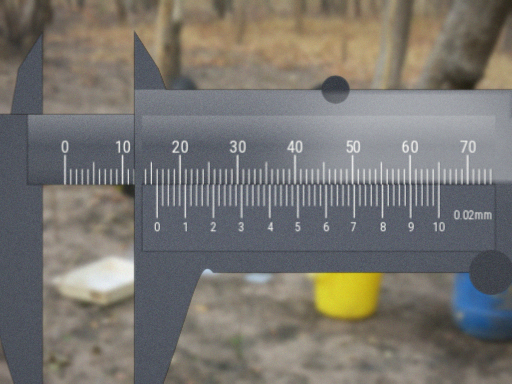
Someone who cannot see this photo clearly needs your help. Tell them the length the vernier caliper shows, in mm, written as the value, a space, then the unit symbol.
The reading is 16.0 mm
